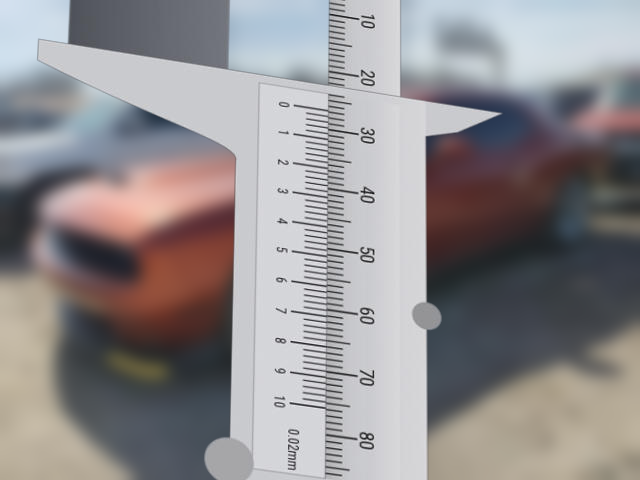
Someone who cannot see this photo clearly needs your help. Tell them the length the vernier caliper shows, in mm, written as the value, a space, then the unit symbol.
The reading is 26.8 mm
